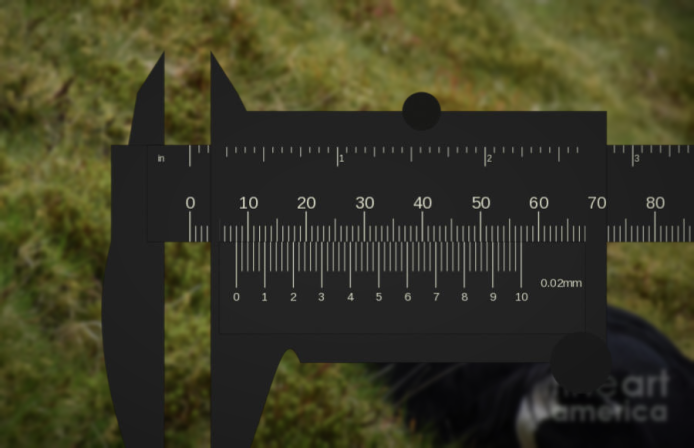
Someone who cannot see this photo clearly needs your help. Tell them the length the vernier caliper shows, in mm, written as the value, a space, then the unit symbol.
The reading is 8.0 mm
